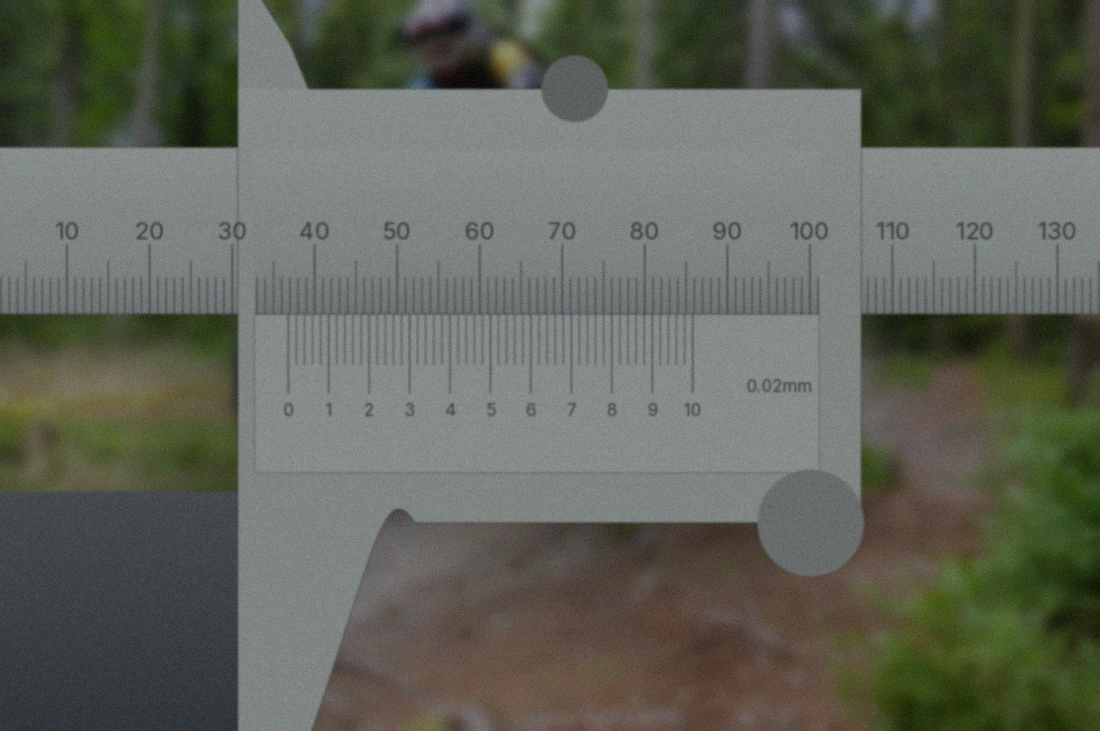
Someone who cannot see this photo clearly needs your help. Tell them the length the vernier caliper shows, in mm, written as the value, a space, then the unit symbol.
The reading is 36.8 mm
